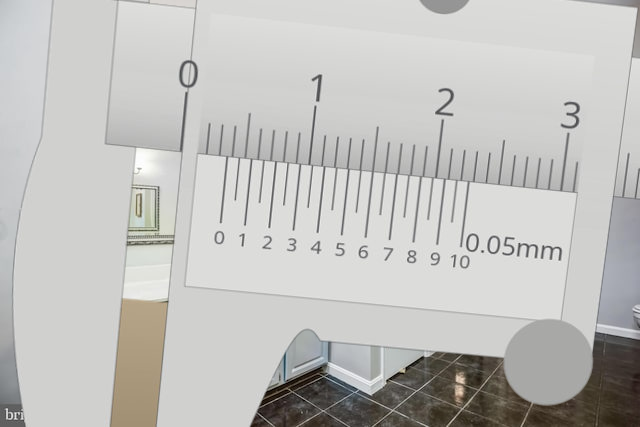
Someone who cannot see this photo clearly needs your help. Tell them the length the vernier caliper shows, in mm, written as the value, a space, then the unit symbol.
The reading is 3.6 mm
